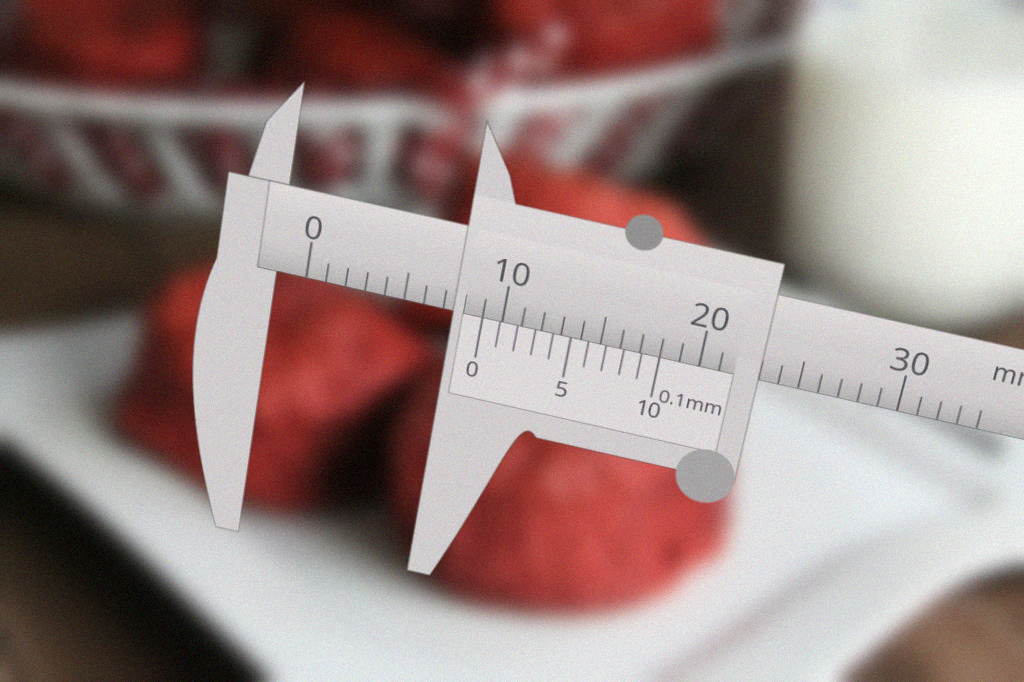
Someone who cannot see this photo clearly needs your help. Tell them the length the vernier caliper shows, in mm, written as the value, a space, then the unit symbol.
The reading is 9.0 mm
